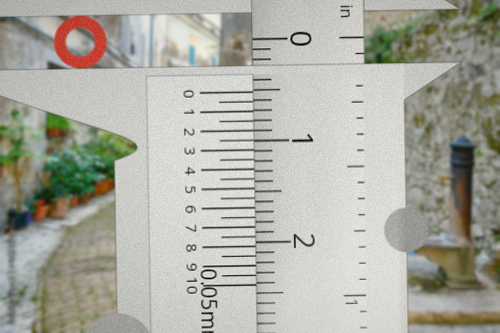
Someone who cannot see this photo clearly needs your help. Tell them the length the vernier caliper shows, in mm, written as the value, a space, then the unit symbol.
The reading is 5.2 mm
